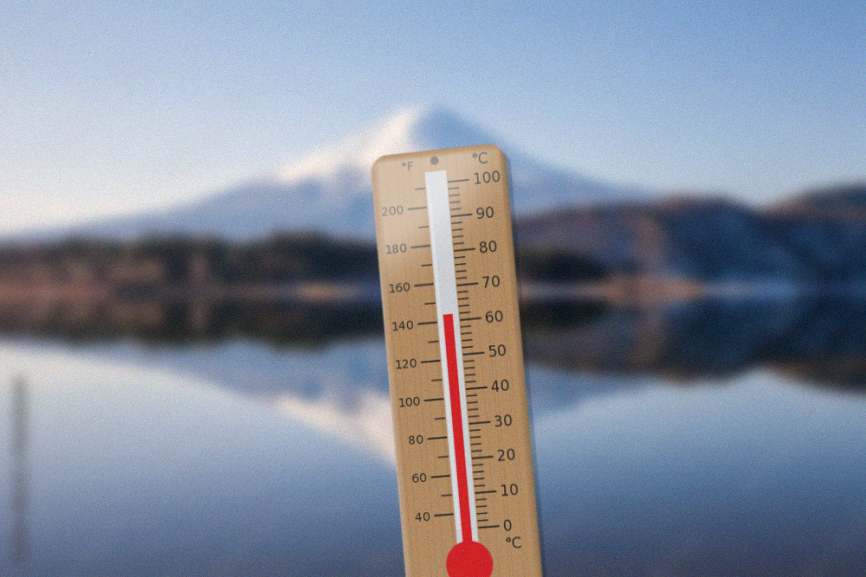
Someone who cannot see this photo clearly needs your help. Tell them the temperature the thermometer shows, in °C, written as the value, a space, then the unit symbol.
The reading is 62 °C
